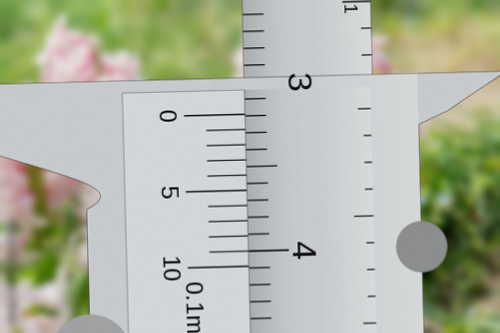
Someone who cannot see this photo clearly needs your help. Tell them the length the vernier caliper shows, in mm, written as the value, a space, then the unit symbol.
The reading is 31.9 mm
